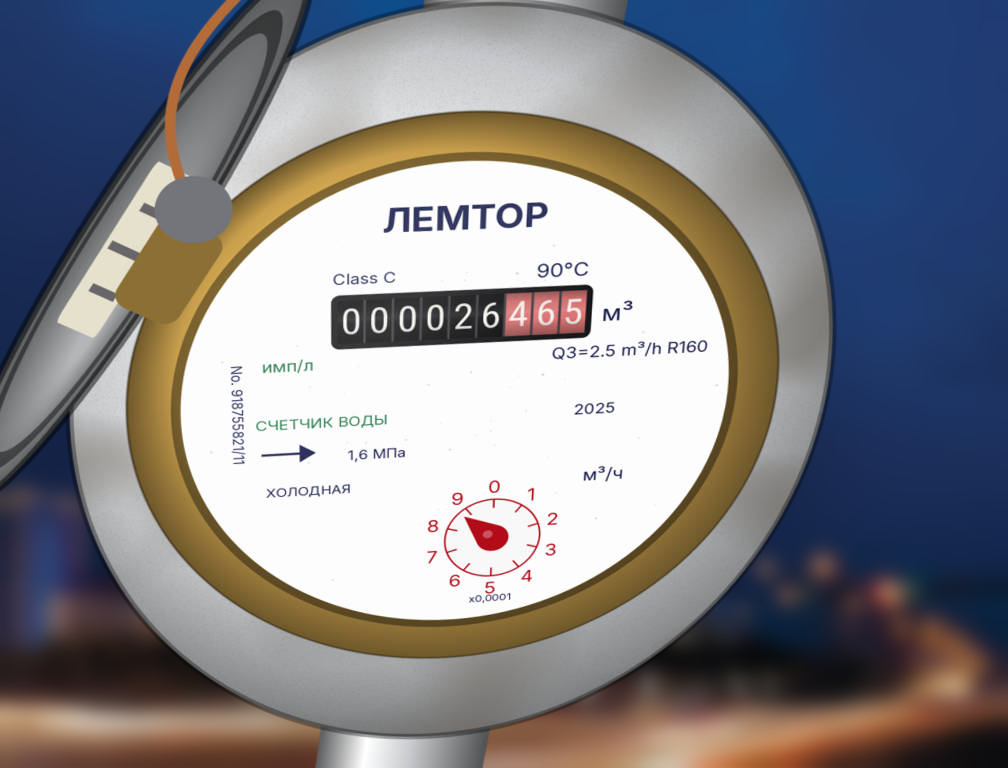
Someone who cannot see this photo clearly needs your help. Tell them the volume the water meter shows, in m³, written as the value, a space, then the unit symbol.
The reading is 26.4658 m³
